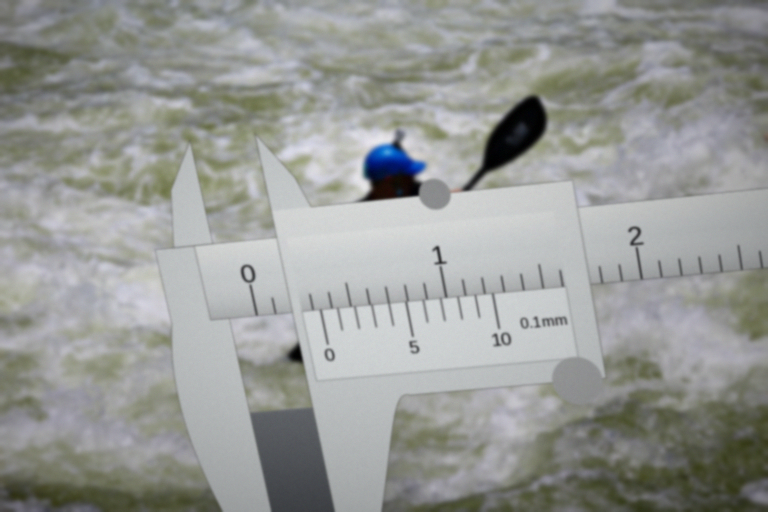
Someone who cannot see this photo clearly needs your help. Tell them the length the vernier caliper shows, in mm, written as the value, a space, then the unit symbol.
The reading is 3.4 mm
